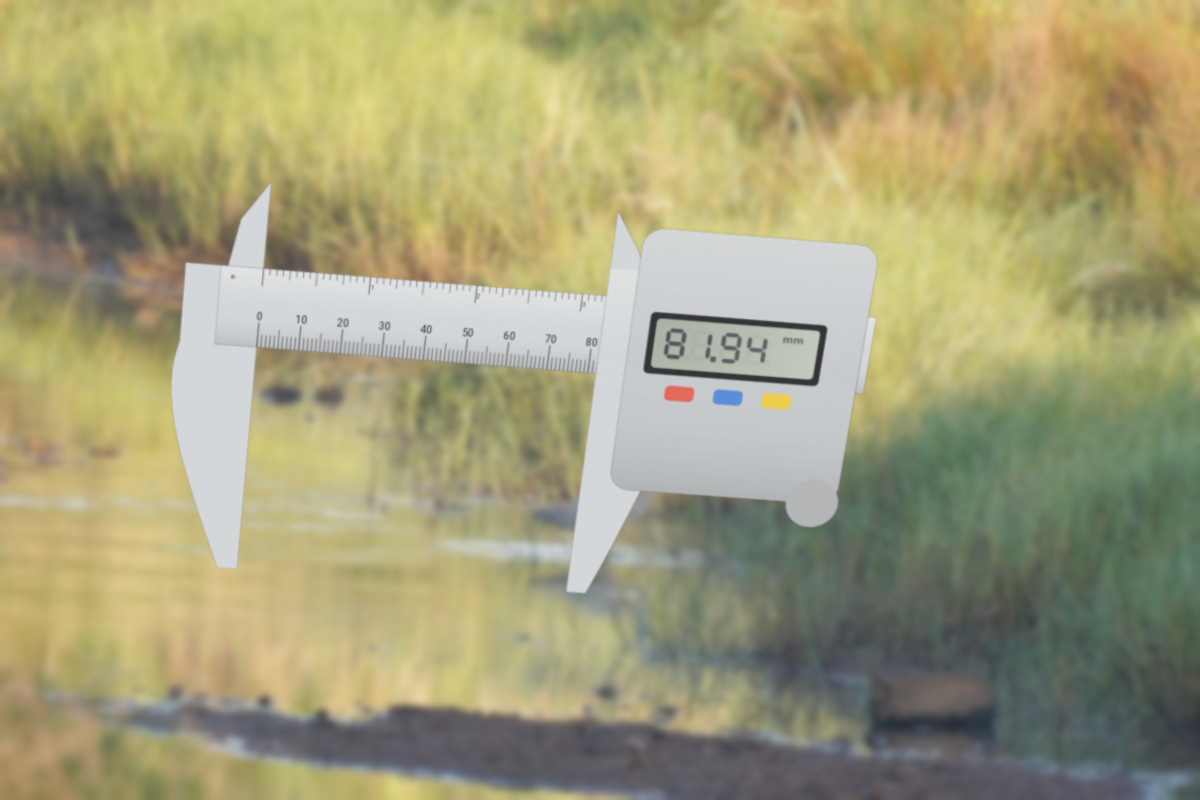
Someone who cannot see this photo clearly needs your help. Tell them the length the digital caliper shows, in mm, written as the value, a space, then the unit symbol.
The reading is 81.94 mm
